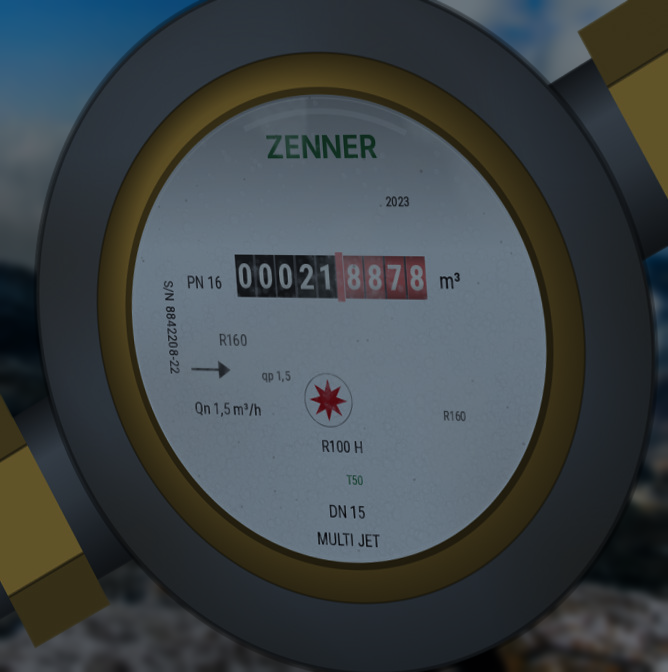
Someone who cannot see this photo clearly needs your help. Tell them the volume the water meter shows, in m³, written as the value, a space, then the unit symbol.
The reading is 21.8878 m³
